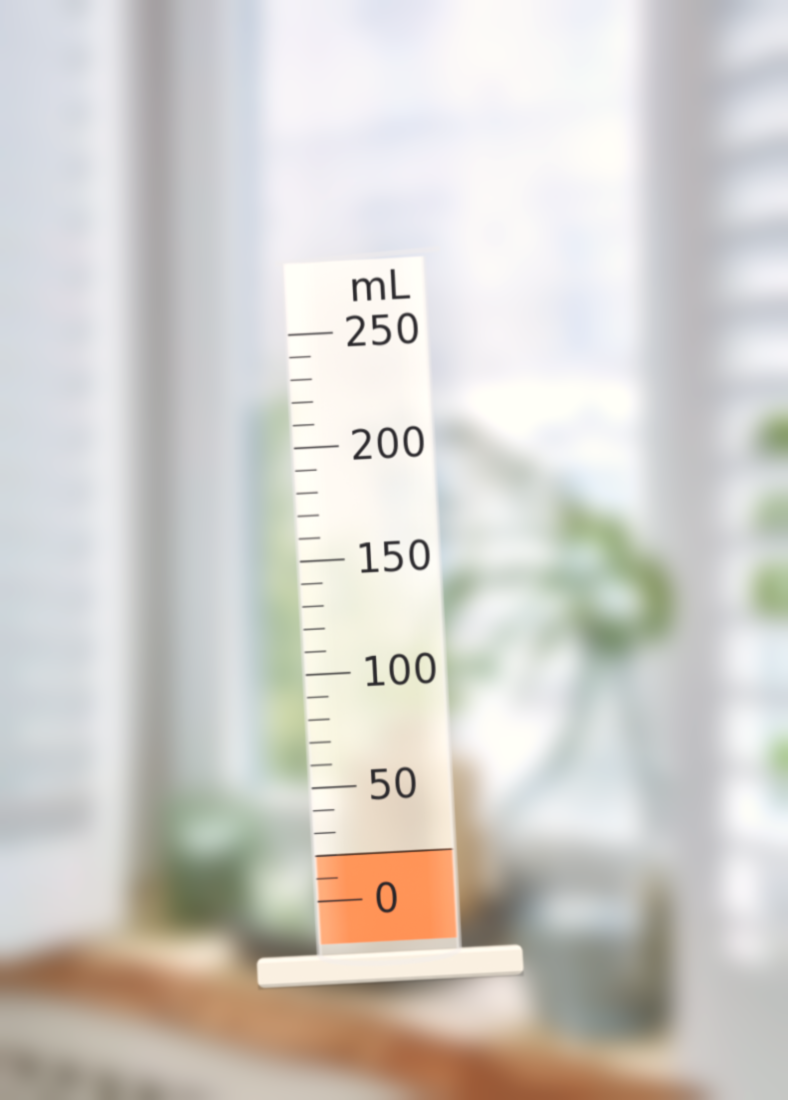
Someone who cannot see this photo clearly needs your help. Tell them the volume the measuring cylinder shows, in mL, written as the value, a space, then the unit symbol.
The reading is 20 mL
